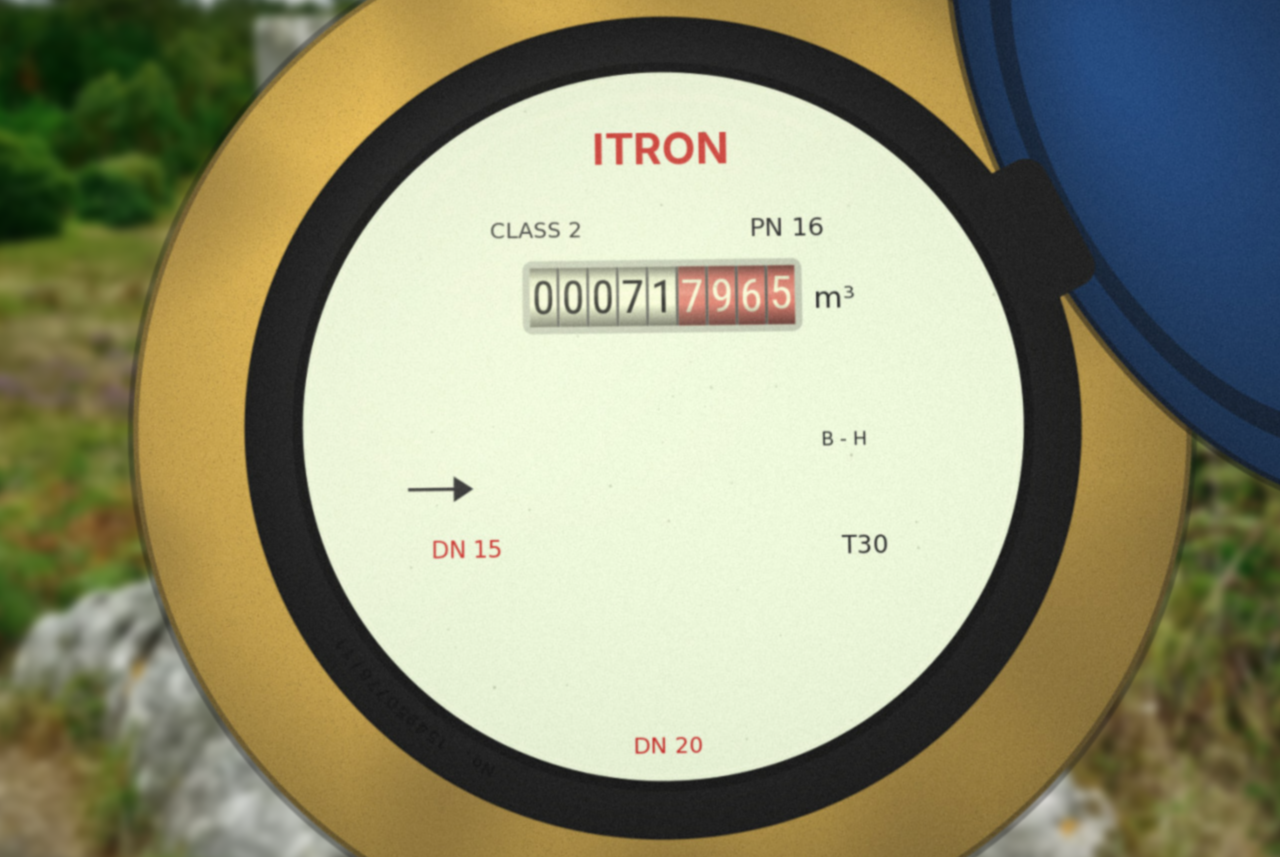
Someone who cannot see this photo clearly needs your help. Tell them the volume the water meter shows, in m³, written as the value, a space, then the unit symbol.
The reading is 71.7965 m³
